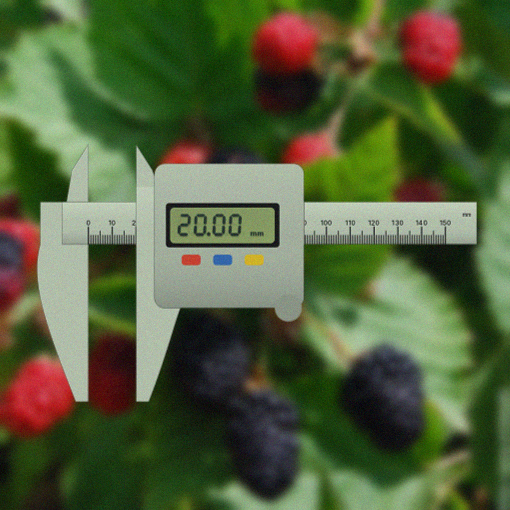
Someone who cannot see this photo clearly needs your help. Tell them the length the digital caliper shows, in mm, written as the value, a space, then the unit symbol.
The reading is 20.00 mm
